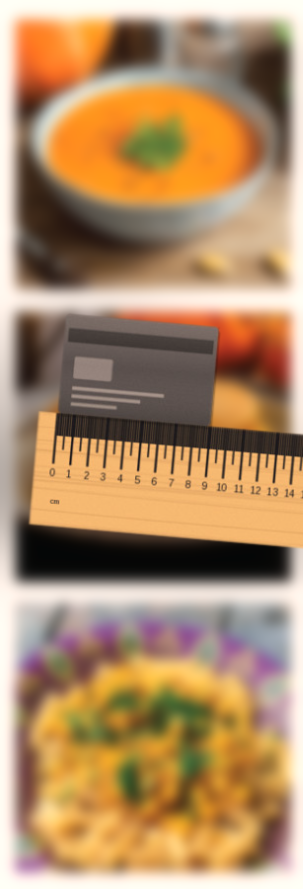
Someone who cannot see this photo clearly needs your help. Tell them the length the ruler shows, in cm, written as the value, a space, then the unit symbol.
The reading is 9 cm
